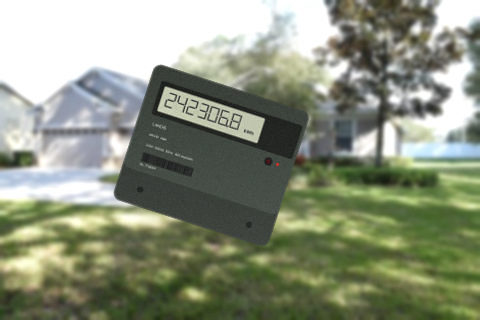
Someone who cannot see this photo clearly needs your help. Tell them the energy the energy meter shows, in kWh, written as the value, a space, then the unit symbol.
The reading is 242306.8 kWh
